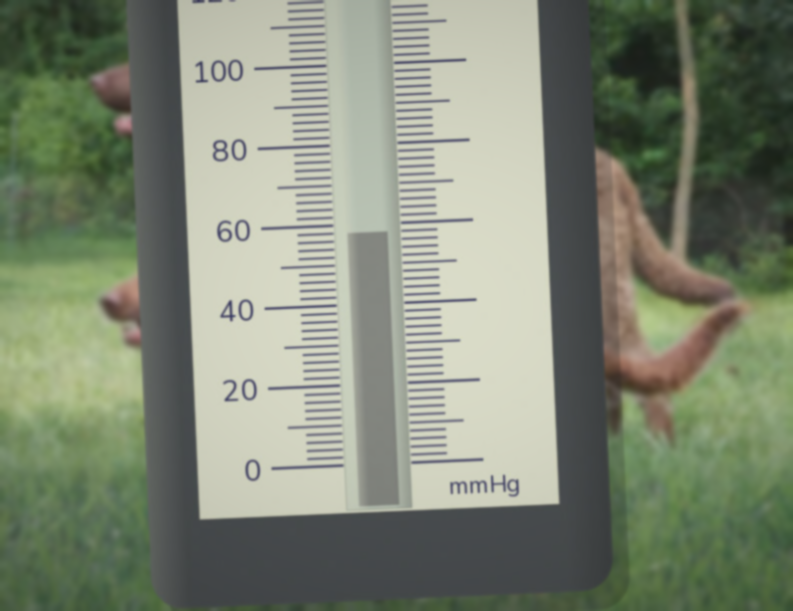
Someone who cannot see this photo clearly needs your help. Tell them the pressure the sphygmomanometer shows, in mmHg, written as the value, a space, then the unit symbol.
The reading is 58 mmHg
